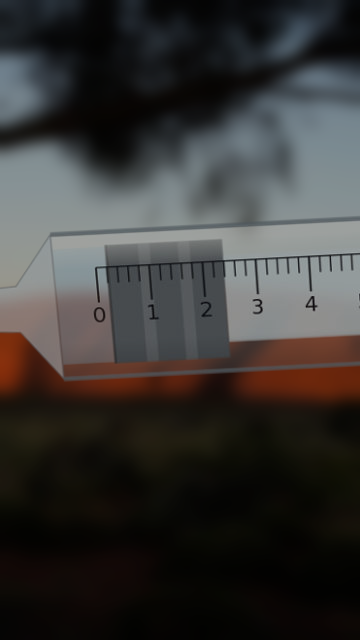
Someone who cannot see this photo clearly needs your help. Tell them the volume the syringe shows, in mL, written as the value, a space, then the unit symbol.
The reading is 0.2 mL
